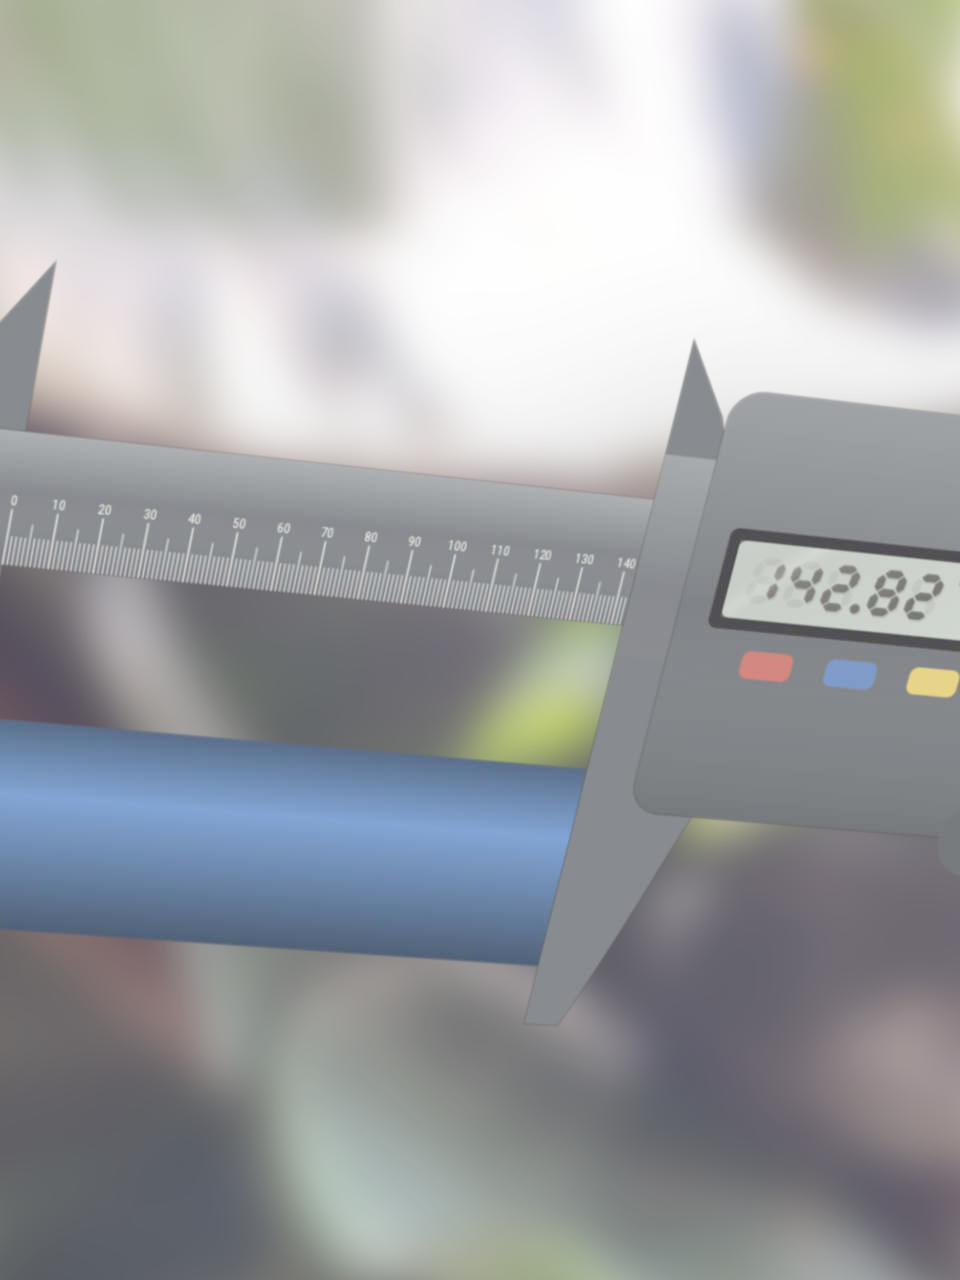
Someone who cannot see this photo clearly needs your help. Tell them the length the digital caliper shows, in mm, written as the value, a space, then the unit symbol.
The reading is 142.82 mm
